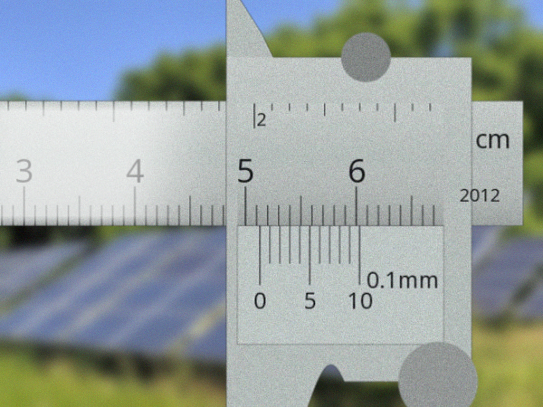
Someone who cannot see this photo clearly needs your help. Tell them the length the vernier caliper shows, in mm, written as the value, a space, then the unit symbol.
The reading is 51.3 mm
